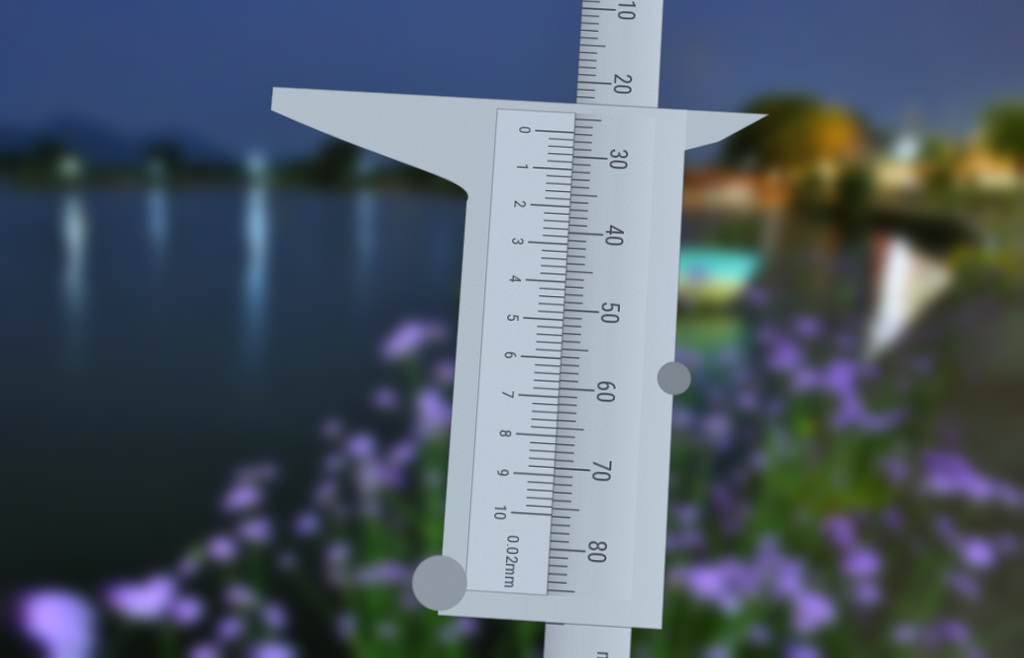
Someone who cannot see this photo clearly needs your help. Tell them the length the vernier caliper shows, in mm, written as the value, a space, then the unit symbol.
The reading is 26.8 mm
